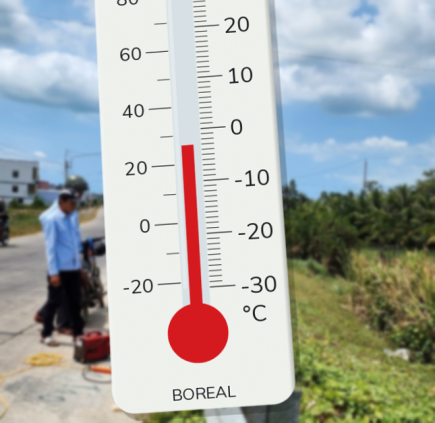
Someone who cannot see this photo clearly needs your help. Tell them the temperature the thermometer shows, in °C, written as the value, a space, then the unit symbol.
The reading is -3 °C
